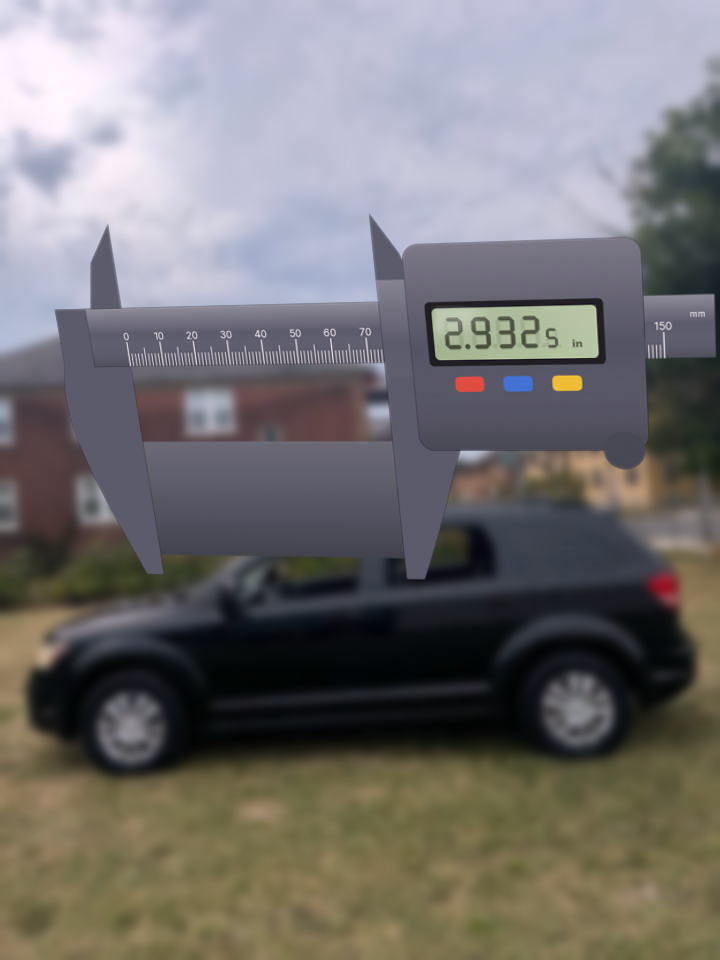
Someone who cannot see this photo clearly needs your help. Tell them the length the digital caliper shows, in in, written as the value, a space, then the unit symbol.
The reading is 2.9325 in
